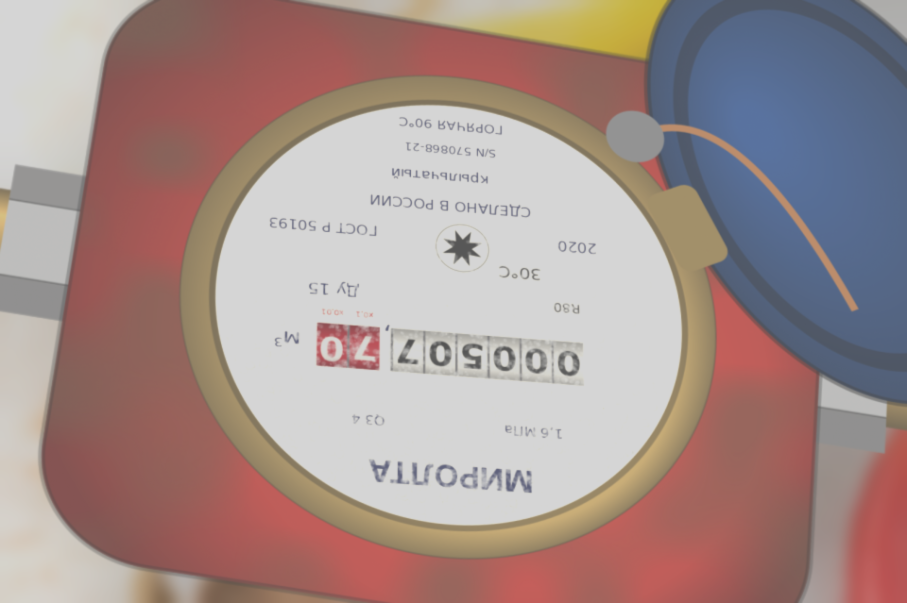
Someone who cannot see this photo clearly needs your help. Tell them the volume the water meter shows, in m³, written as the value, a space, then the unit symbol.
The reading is 507.70 m³
